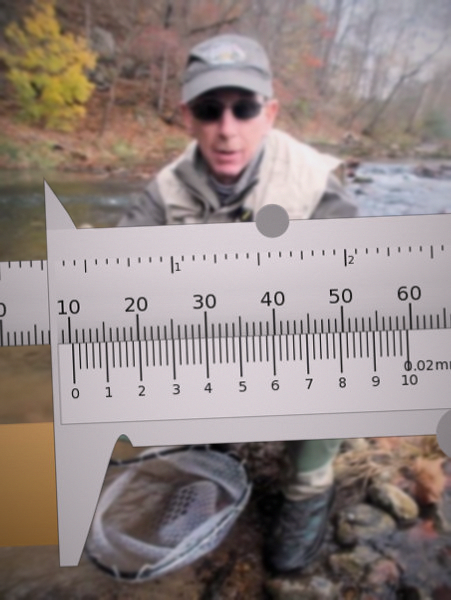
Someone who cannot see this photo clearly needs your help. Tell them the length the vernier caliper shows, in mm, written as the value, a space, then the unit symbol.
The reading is 10.4 mm
